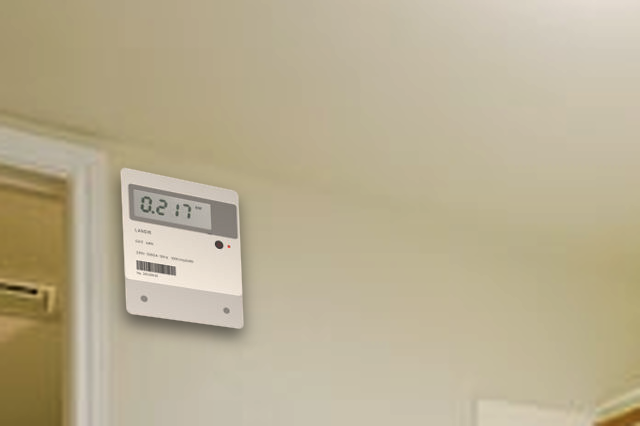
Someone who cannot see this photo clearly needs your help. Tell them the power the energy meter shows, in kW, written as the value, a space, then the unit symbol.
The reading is 0.217 kW
